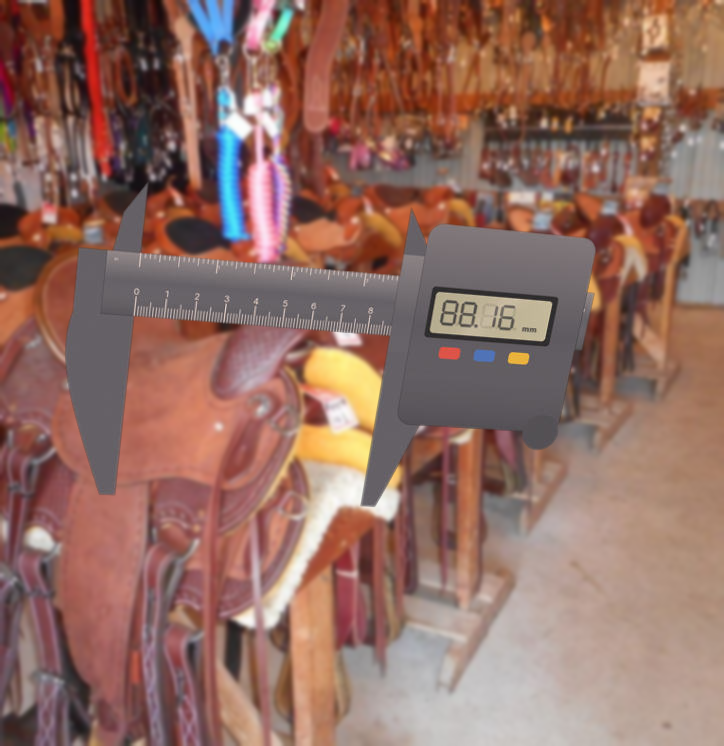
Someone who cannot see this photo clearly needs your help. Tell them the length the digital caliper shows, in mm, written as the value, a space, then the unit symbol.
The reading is 88.16 mm
